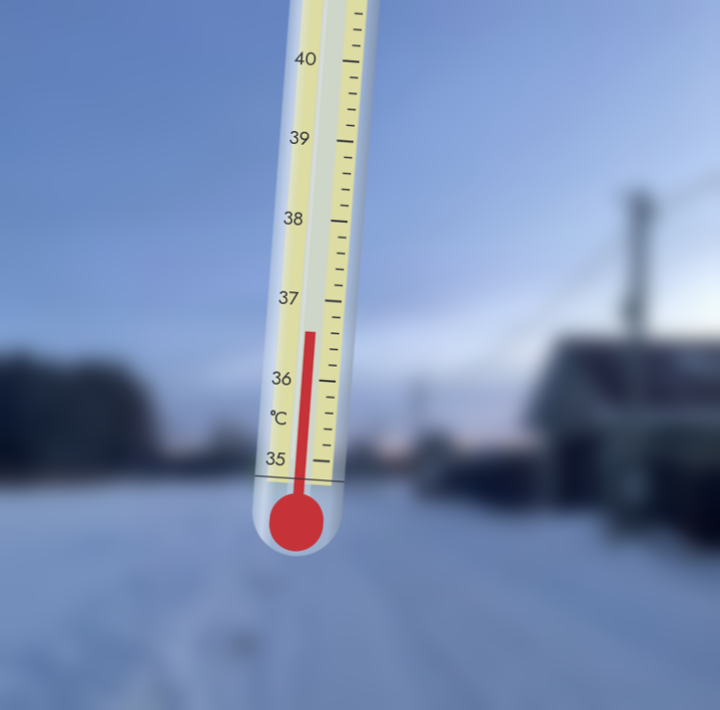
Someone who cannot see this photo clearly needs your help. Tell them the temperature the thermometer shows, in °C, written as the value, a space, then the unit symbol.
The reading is 36.6 °C
